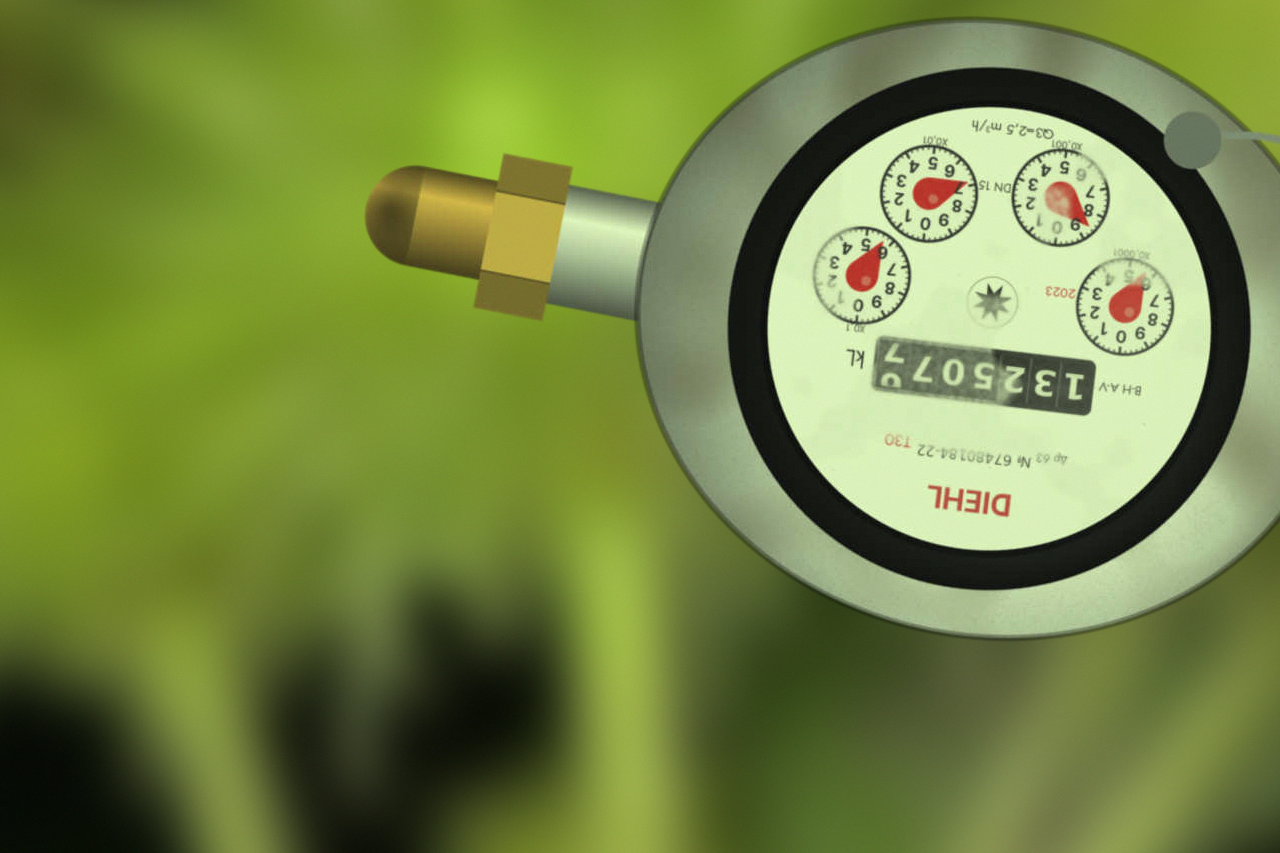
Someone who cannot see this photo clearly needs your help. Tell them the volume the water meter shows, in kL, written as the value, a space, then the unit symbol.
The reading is 1325076.5685 kL
